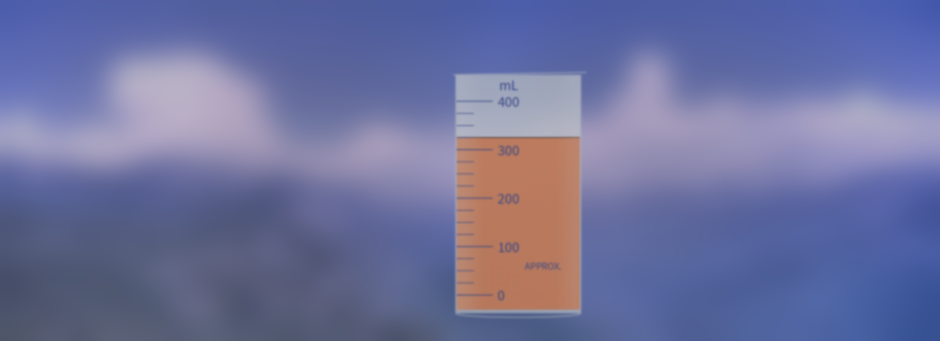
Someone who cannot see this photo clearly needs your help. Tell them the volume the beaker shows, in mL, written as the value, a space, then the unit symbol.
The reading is 325 mL
